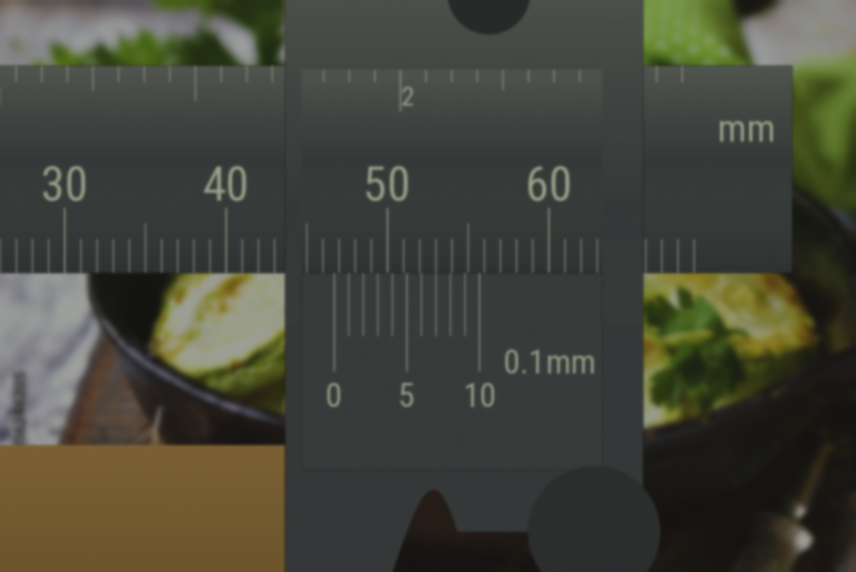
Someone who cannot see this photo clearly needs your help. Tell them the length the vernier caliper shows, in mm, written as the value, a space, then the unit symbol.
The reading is 46.7 mm
